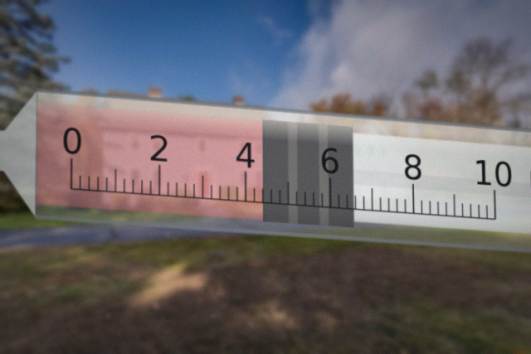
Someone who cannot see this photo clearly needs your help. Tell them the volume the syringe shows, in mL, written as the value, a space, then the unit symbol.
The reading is 4.4 mL
